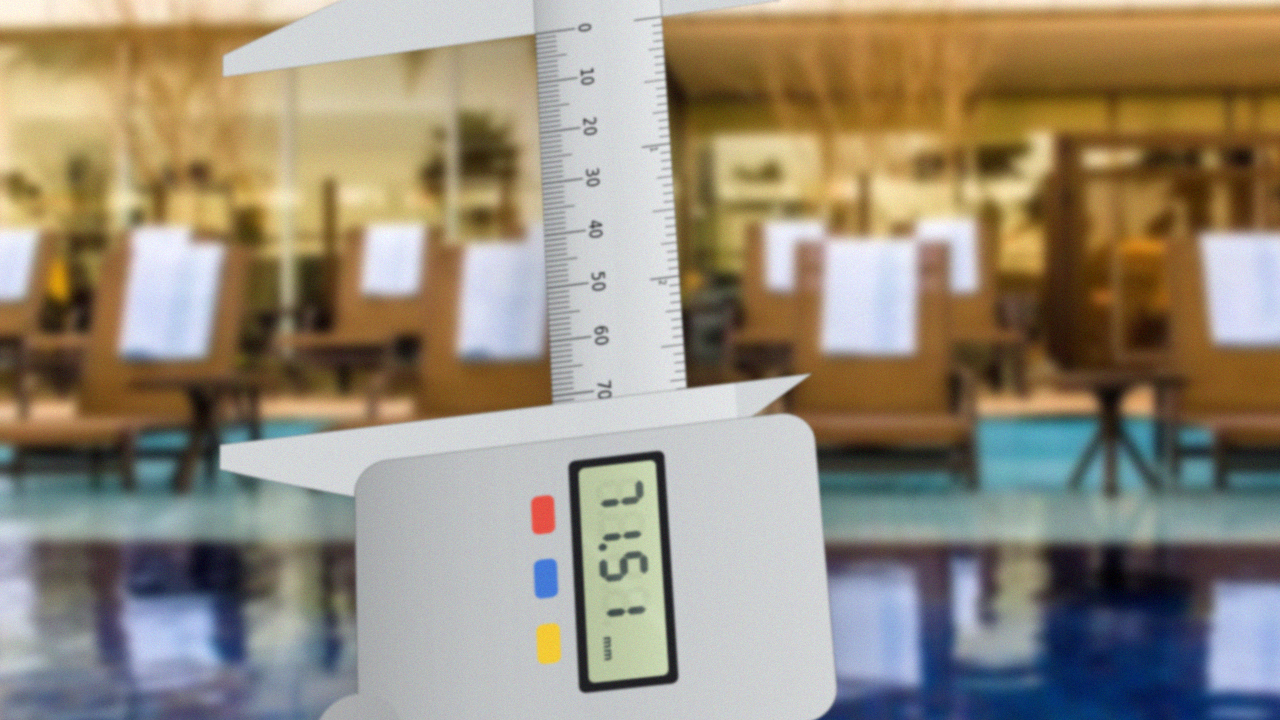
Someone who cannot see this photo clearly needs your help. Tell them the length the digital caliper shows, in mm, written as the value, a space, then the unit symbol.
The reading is 71.51 mm
